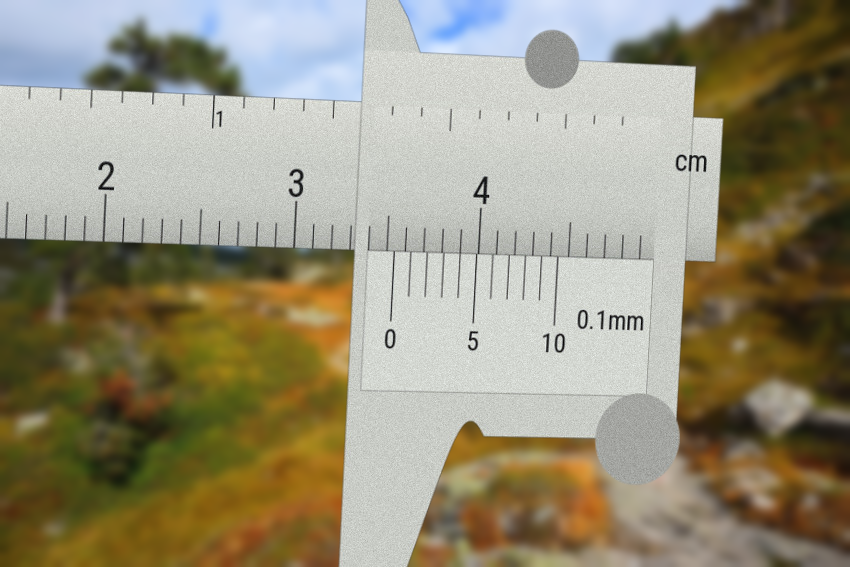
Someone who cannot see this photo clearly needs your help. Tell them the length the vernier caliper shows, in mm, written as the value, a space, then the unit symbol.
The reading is 35.4 mm
